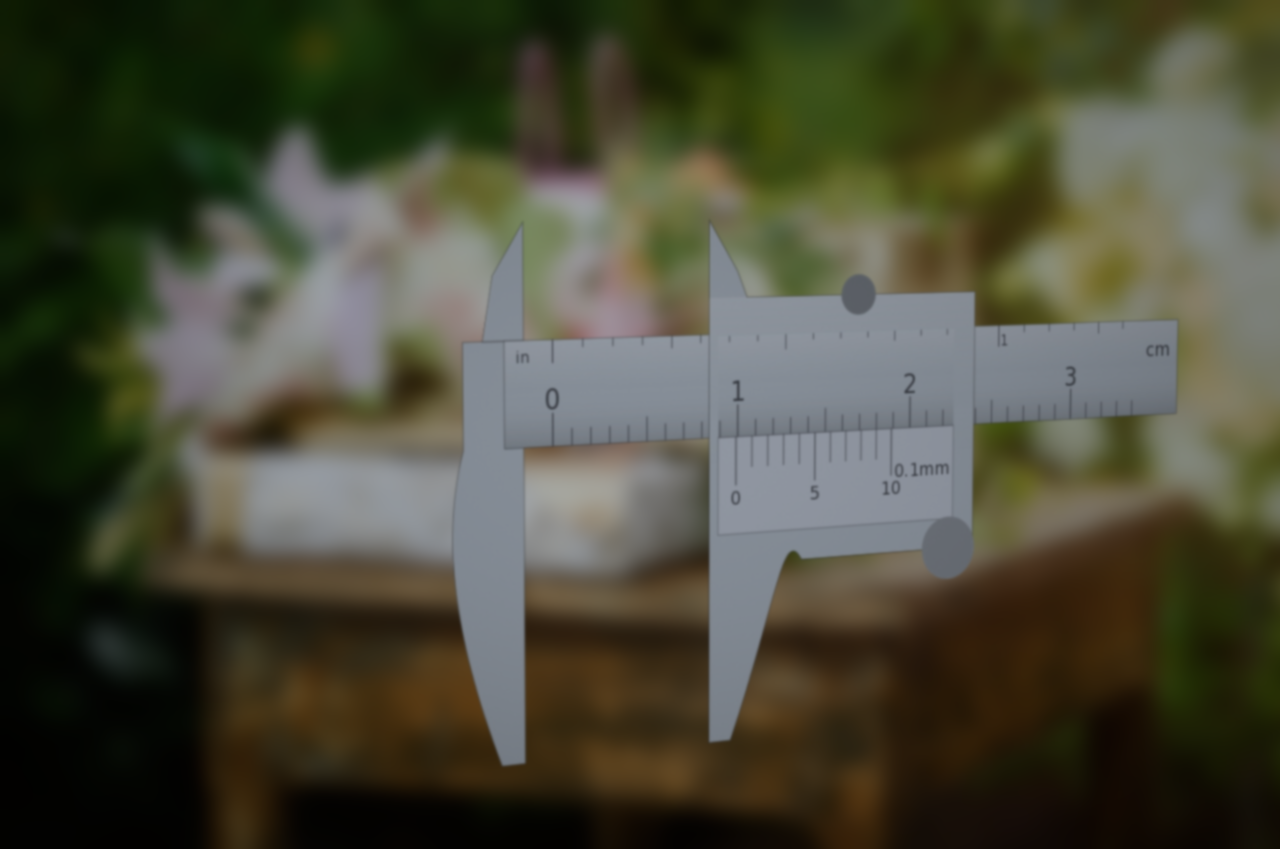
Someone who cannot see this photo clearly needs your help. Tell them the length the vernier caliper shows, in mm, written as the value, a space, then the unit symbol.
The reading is 9.9 mm
